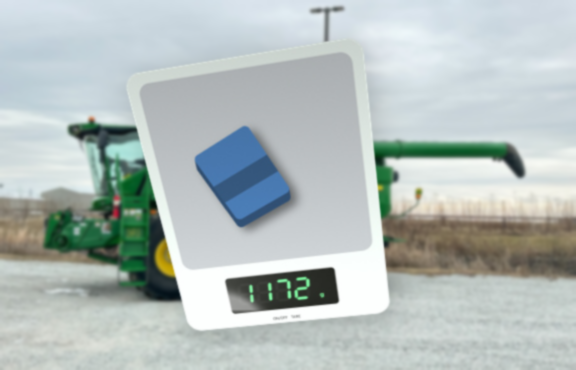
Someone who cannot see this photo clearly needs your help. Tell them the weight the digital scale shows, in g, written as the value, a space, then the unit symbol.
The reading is 1172 g
